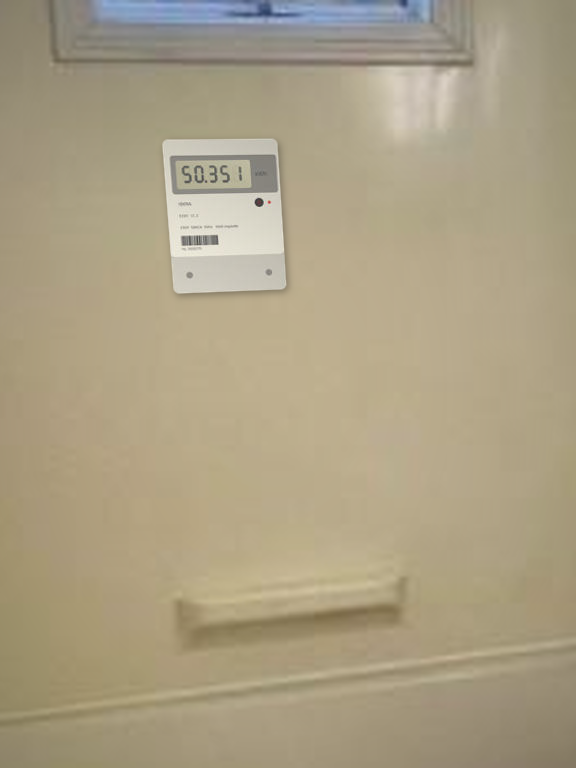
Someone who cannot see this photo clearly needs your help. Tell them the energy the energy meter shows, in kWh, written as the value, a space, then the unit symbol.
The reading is 50.351 kWh
